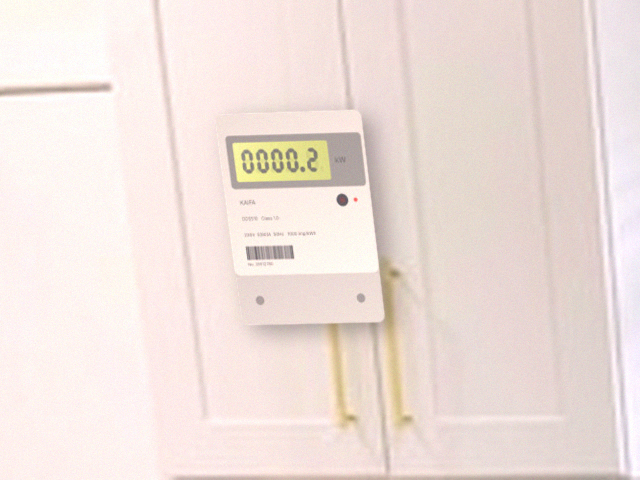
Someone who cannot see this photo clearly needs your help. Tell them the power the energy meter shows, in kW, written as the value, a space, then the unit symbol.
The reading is 0.2 kW
